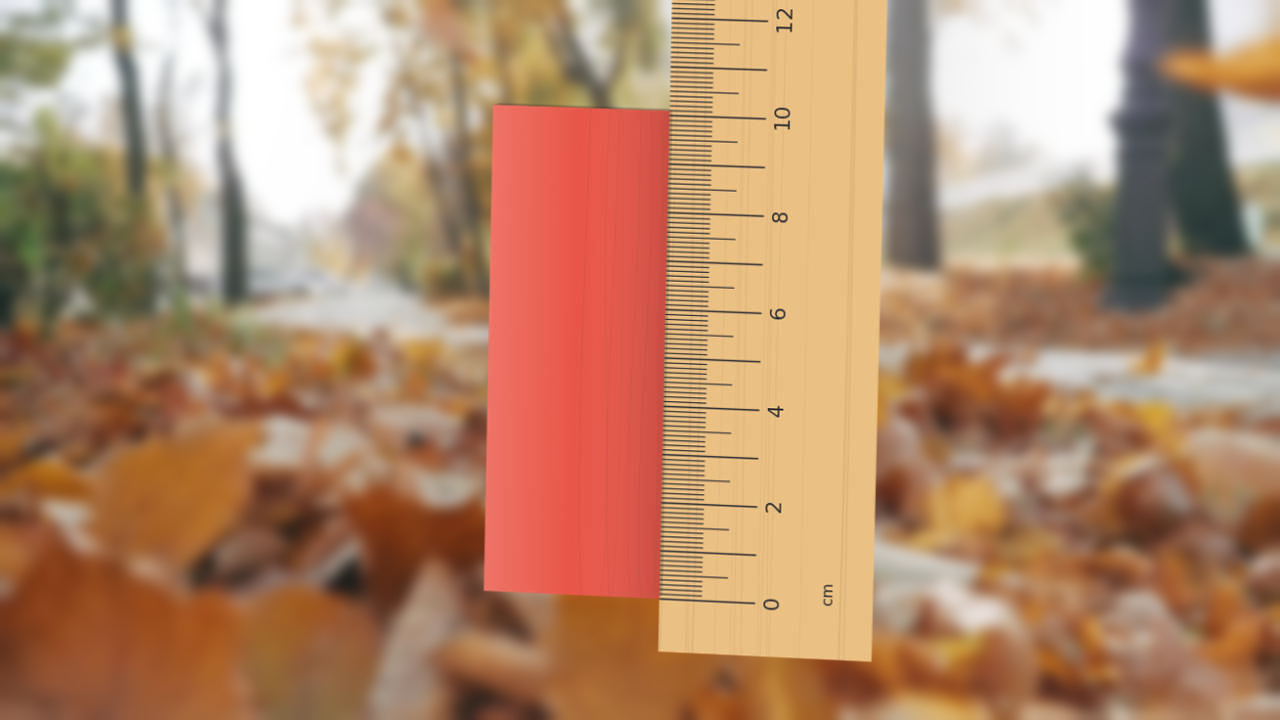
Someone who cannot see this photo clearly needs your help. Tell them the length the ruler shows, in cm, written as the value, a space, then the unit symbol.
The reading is 10.1 cm
